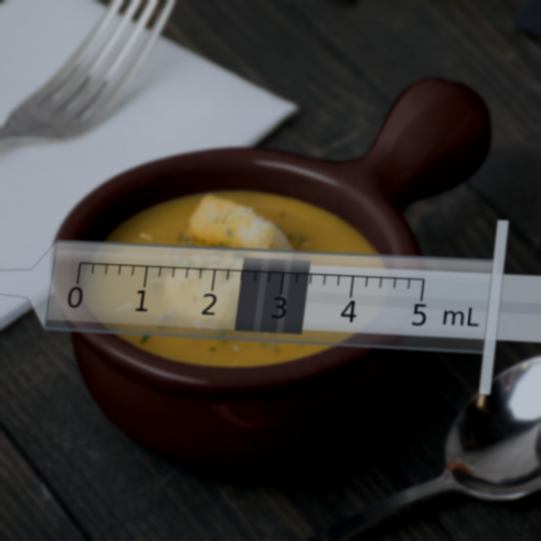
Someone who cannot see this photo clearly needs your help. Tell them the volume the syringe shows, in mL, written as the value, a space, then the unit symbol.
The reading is 2.4 mL
